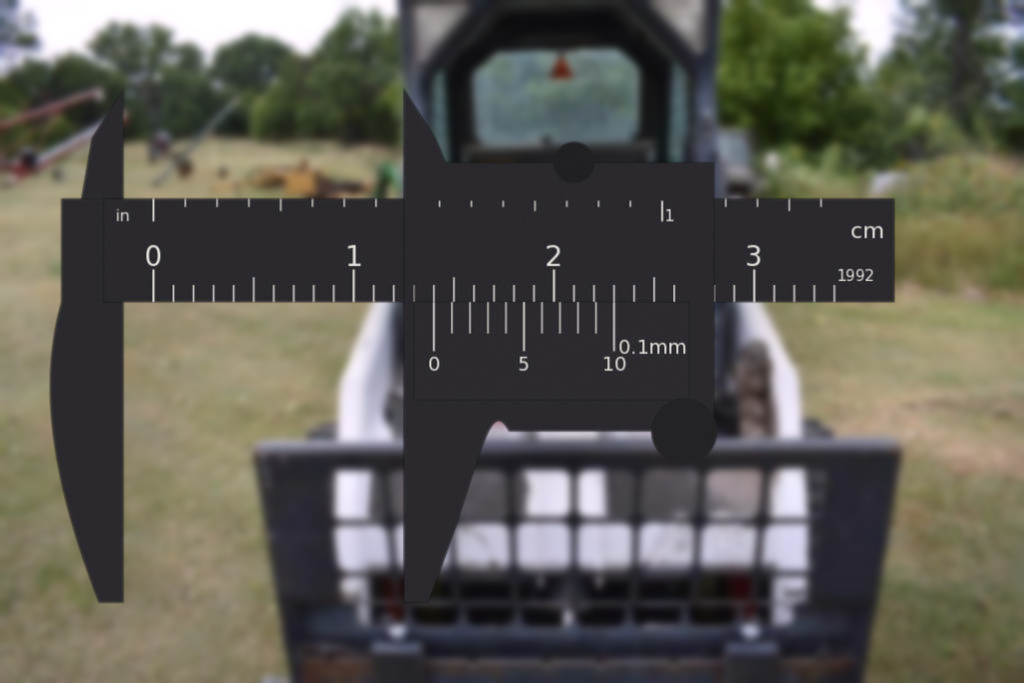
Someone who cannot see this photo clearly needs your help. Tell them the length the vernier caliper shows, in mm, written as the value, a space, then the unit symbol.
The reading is 14.0 mm
